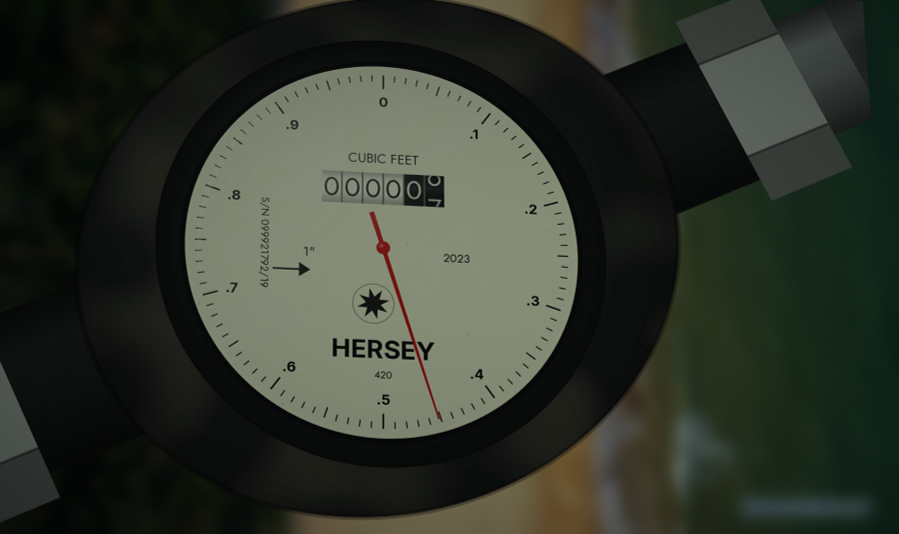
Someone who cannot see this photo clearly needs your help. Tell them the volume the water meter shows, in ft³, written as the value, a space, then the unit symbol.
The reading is 6.45 ft³
